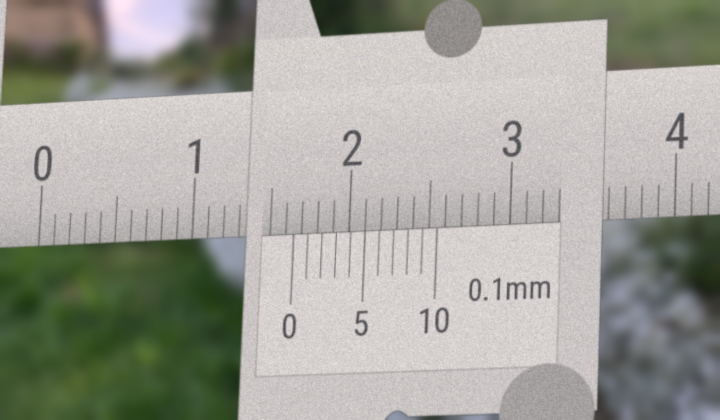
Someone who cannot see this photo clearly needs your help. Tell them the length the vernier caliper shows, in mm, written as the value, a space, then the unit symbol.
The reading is 16.5 mm
